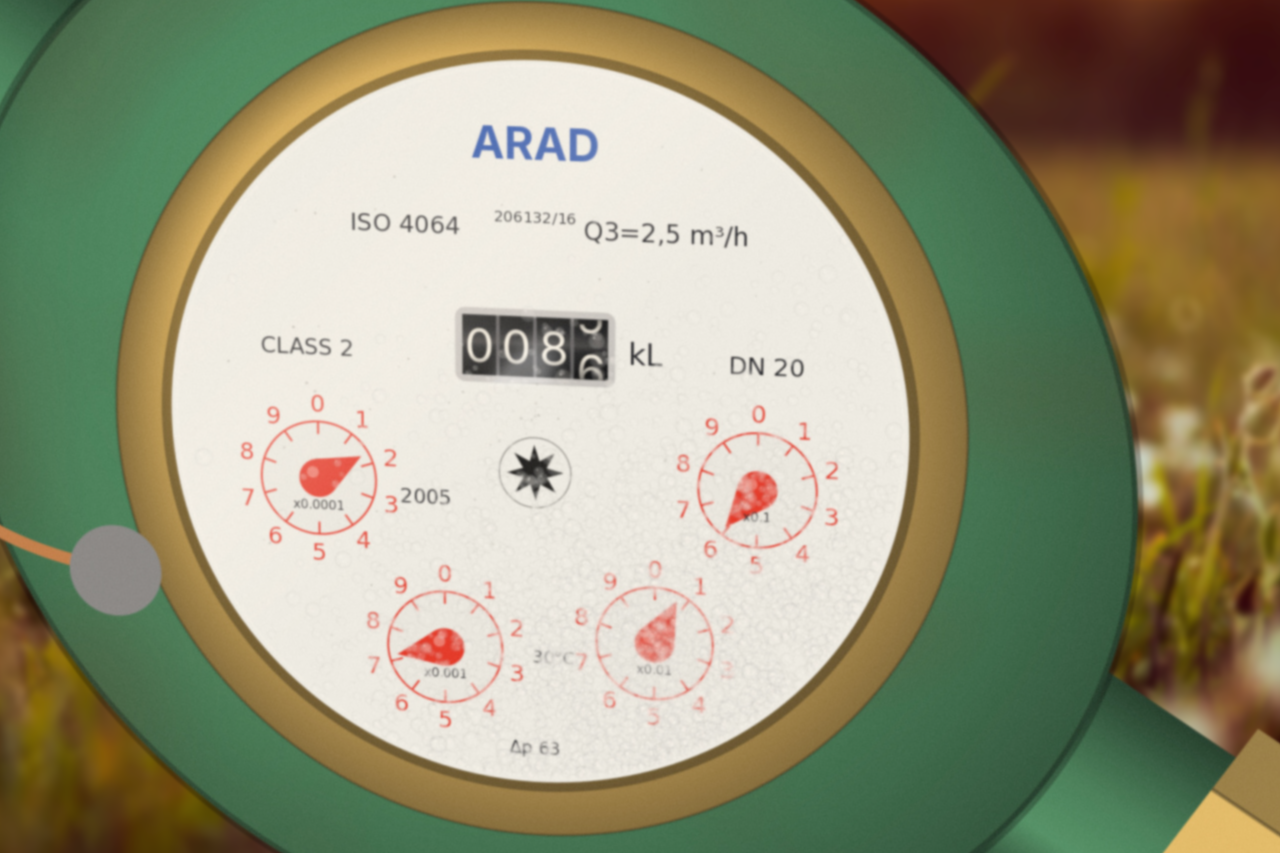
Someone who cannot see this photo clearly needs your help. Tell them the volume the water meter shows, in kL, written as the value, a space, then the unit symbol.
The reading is 85.6071 kL
